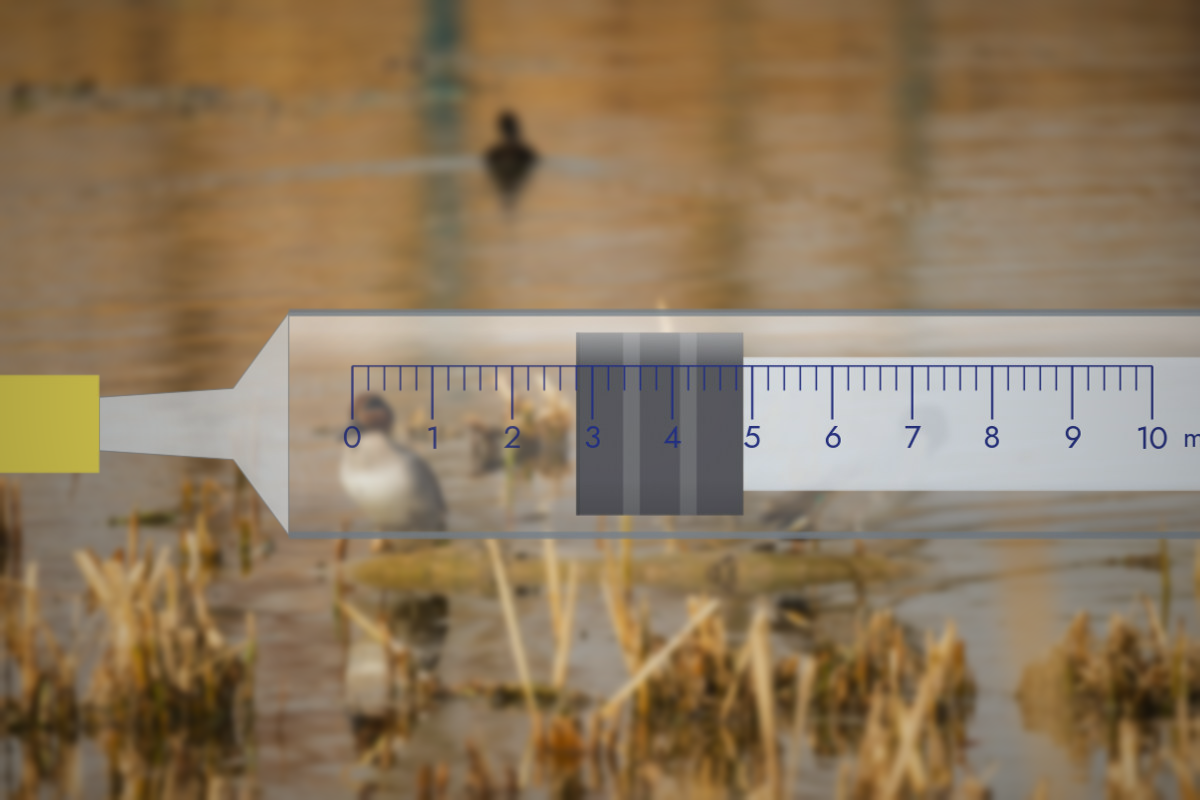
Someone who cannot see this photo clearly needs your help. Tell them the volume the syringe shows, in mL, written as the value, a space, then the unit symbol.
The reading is 2.8 mL
